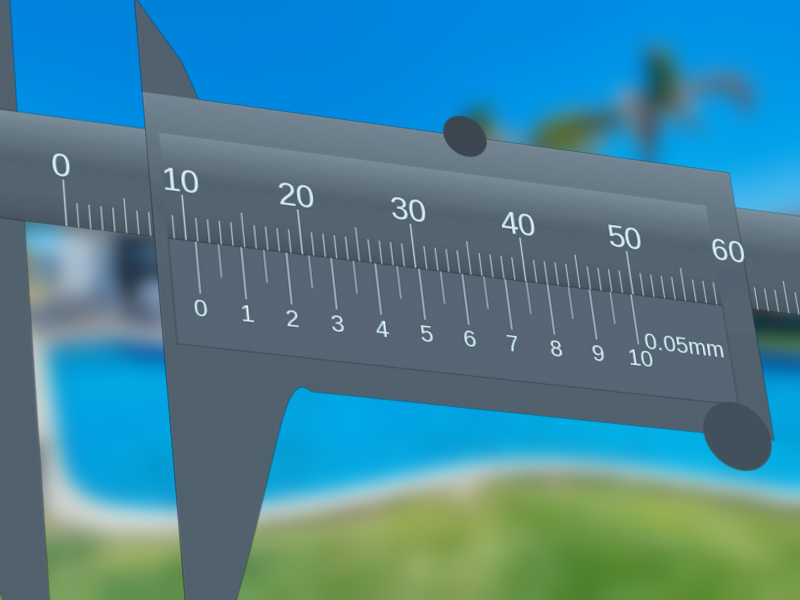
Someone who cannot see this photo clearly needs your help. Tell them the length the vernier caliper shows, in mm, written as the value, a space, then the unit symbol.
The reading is 10.8 mm
